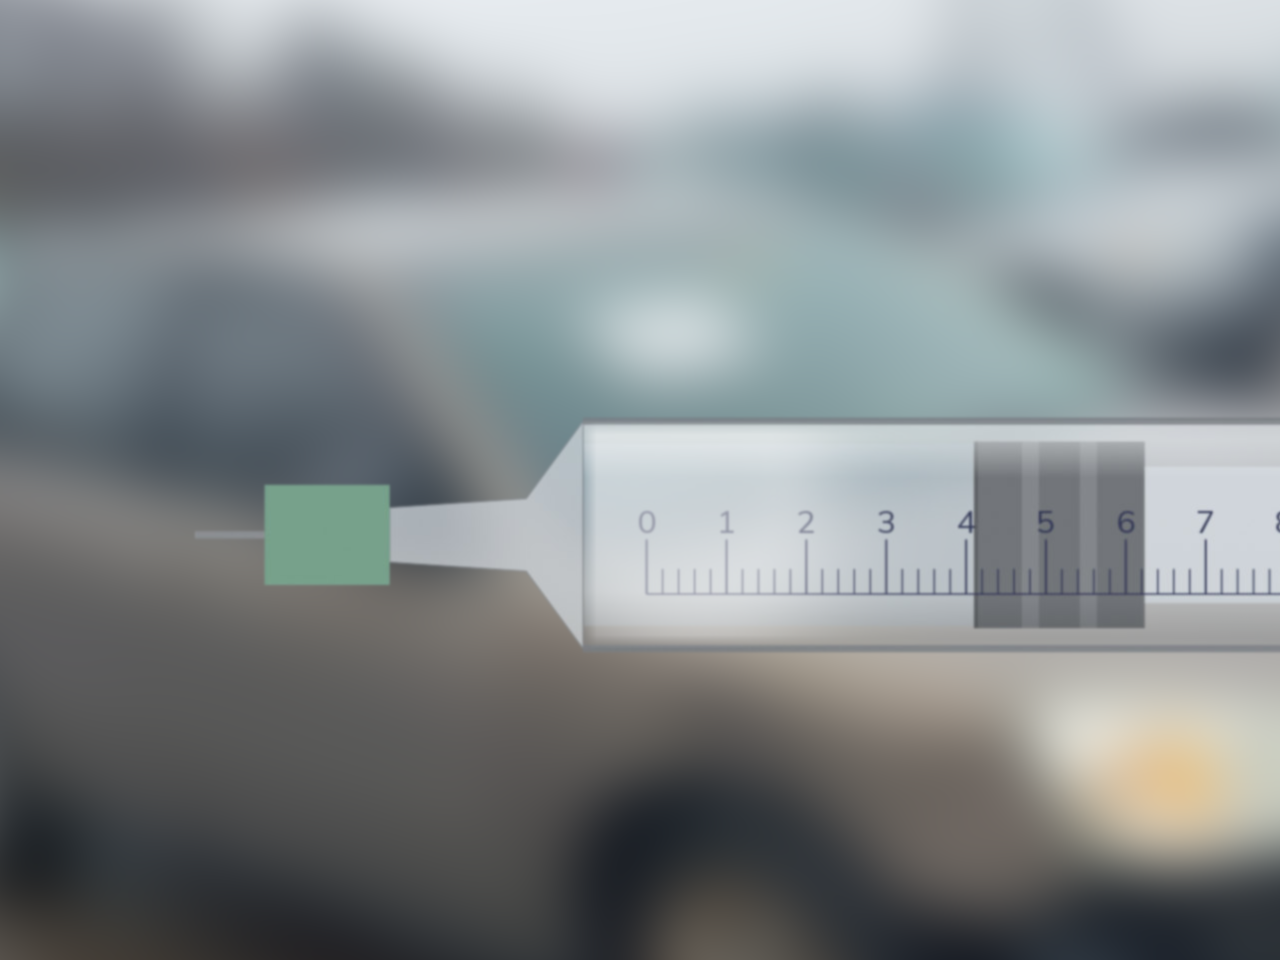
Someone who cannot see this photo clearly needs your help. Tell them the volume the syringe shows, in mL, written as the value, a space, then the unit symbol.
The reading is 4.1 mL
